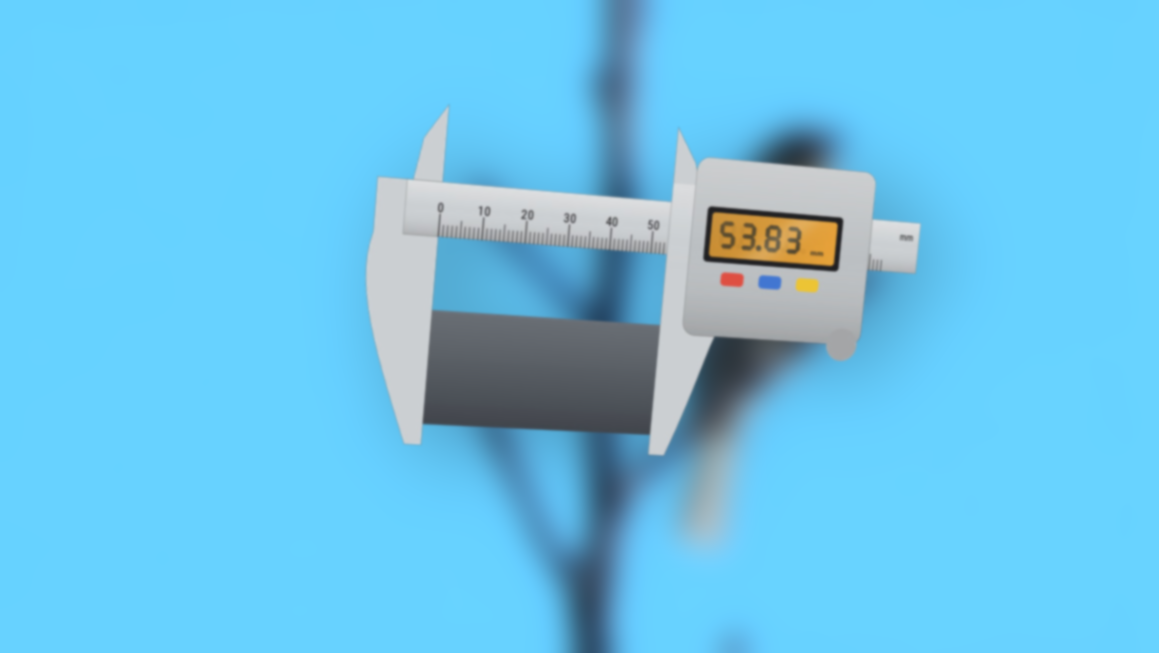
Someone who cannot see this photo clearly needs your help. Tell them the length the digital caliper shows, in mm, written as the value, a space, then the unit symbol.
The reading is 53.83 mm
